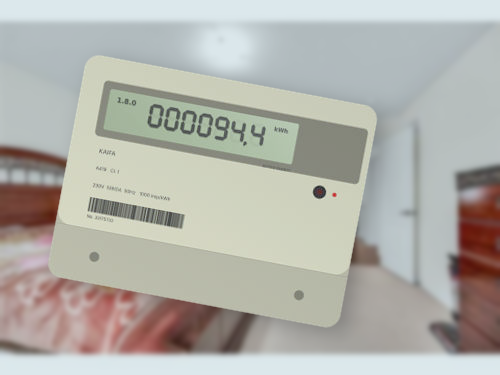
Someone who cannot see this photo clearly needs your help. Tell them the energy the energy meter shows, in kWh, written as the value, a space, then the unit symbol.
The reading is 94.4 kWh
